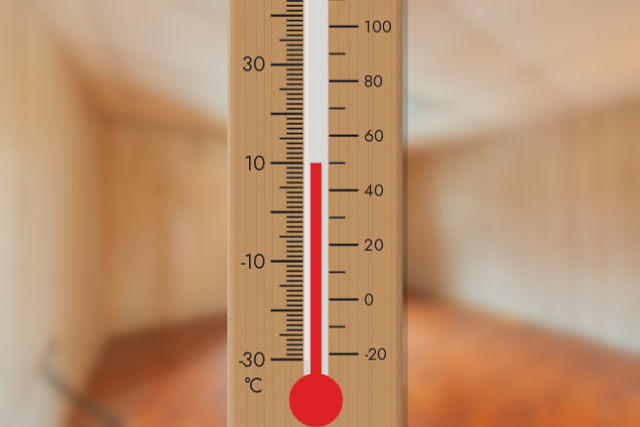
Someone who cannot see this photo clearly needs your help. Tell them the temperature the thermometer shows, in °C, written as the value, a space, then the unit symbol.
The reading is 10 °C
